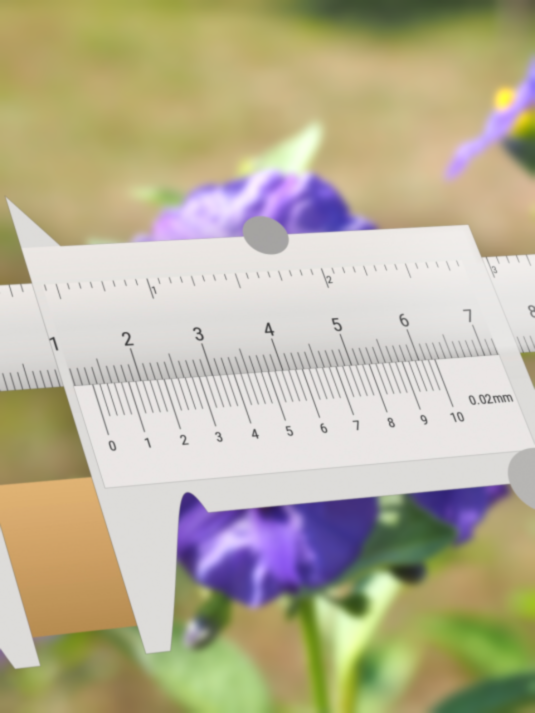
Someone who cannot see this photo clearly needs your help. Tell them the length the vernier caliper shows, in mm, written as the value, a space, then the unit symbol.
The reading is 13.4 mm
